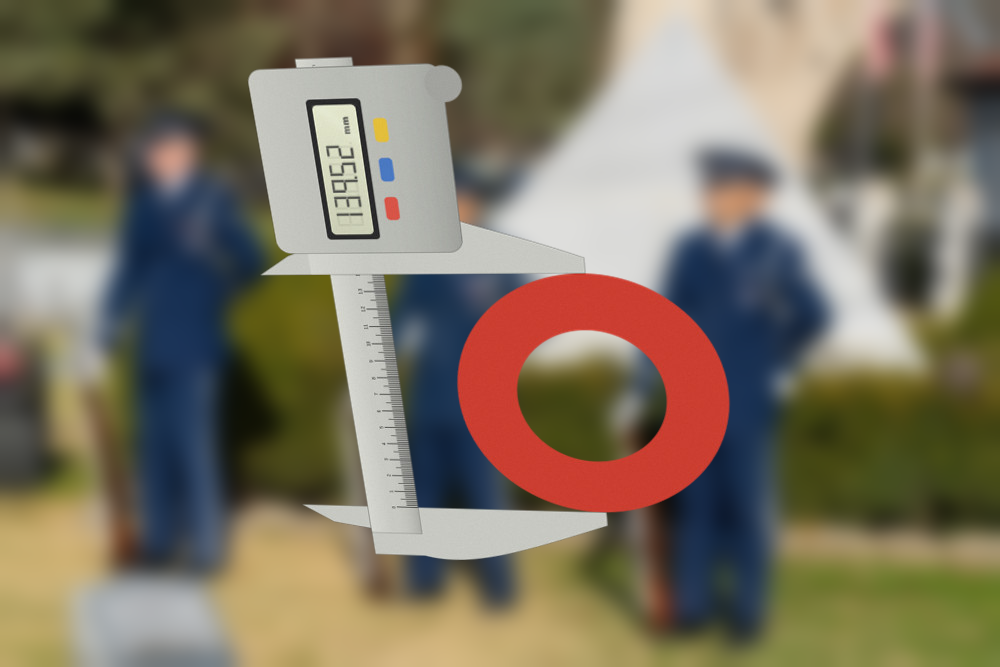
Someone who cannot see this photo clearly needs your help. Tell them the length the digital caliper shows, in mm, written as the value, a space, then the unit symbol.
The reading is 139.52 mm
